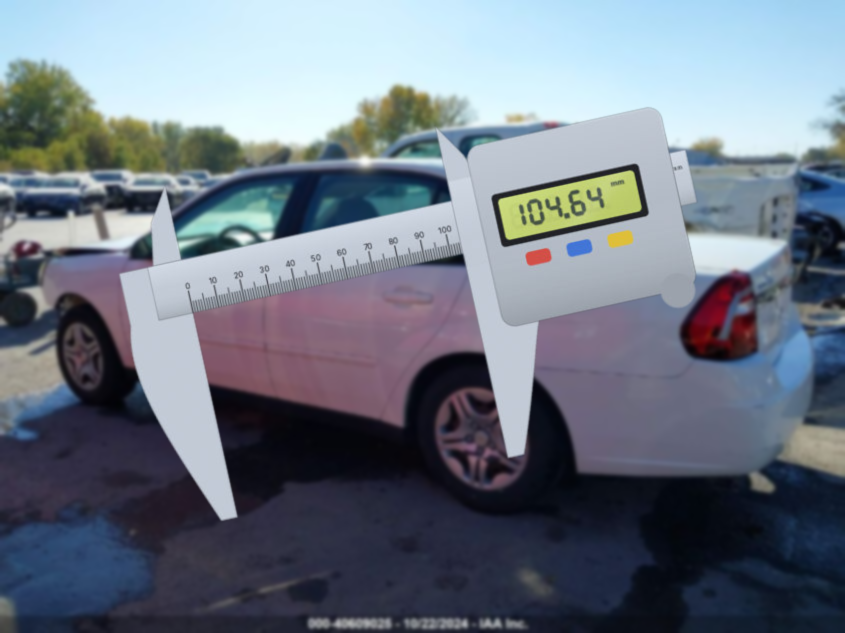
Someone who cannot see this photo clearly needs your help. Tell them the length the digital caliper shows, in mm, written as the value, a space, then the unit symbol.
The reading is 104.64 mm
